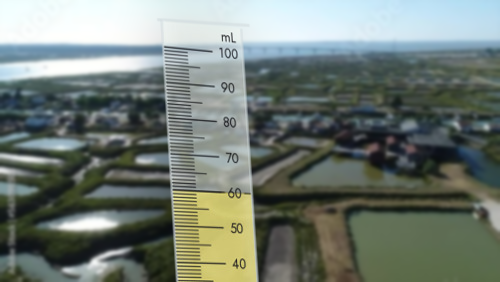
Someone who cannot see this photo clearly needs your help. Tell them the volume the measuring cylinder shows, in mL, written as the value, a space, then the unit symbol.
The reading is 60 mL
